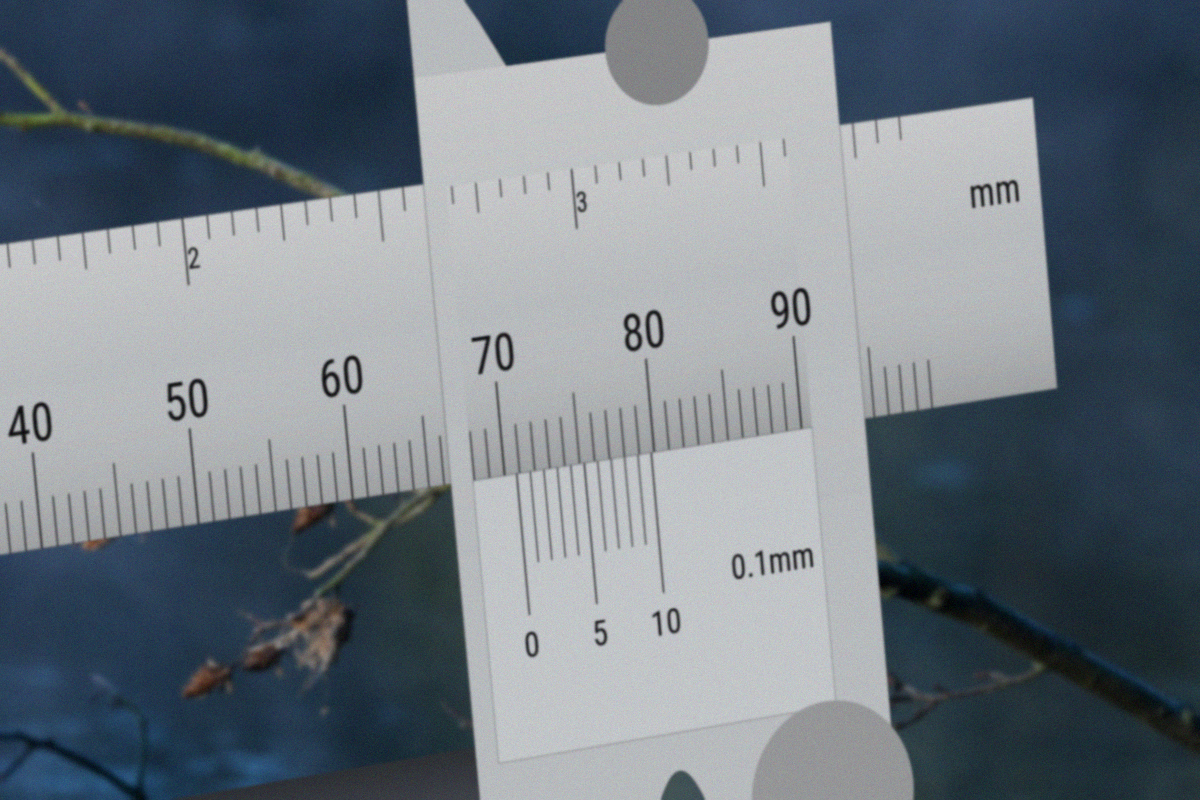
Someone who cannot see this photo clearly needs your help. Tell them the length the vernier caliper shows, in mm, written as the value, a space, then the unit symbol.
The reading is 70.8 mm
